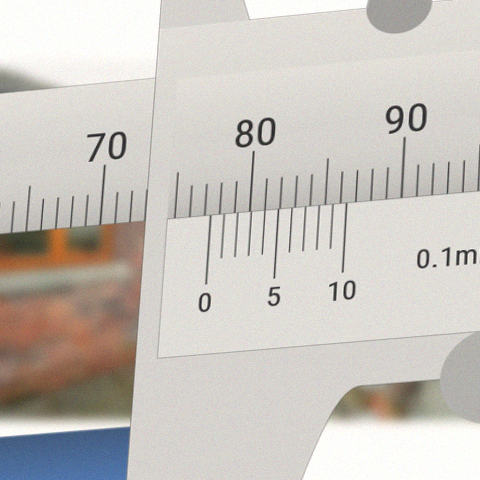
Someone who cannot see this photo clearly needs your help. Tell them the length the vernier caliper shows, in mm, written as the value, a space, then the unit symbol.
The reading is 77.4 mm
